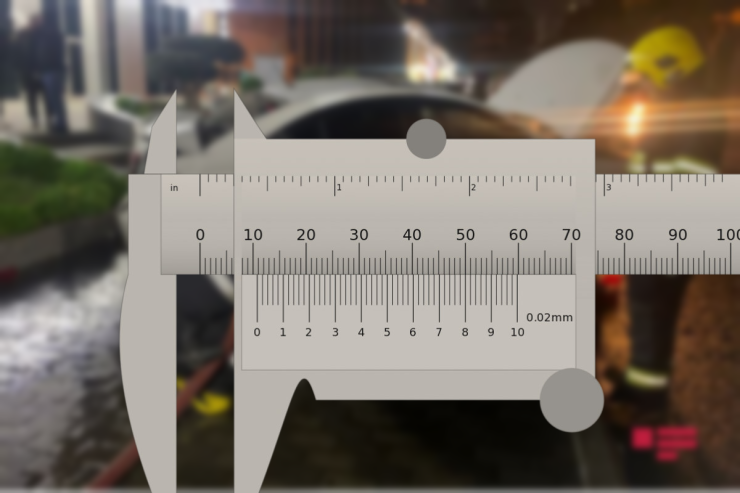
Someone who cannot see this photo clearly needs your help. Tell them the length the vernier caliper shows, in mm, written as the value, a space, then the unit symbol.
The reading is 10.8 mm
